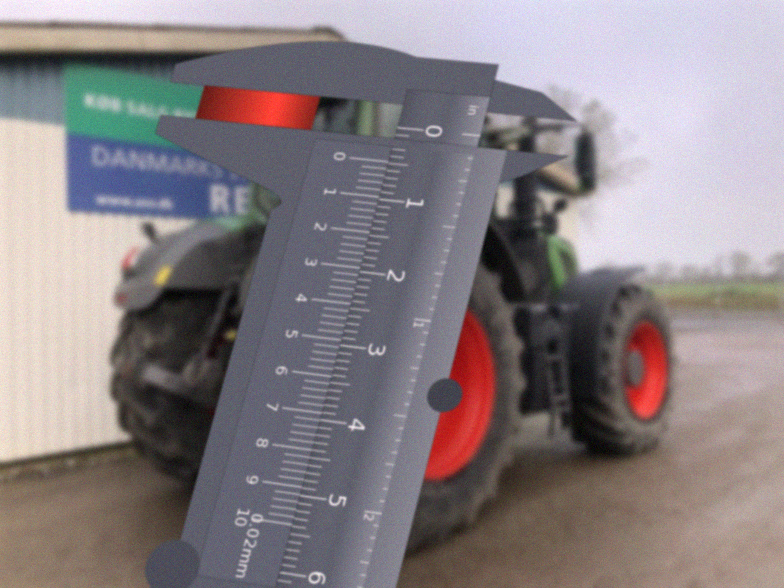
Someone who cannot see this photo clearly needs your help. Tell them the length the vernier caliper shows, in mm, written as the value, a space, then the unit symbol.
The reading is 4.8 mm
